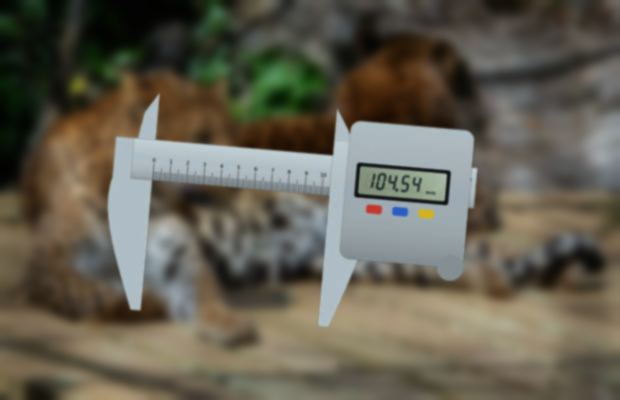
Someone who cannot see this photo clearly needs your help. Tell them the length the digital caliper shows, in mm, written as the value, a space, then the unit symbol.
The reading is 104.54 mm
